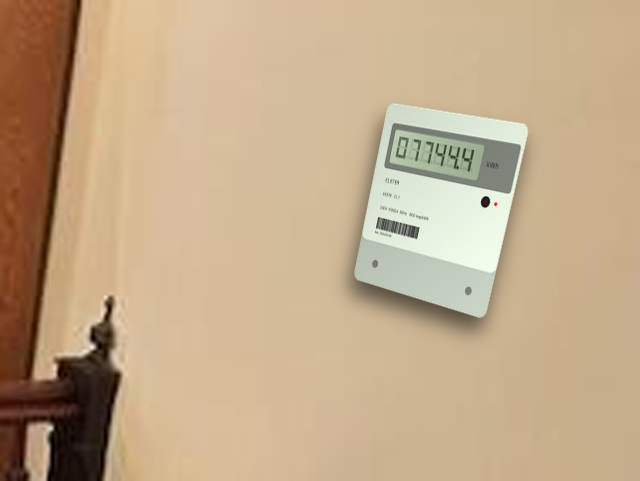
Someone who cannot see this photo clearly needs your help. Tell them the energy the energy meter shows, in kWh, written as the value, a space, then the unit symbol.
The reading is 7744.4 kWh
